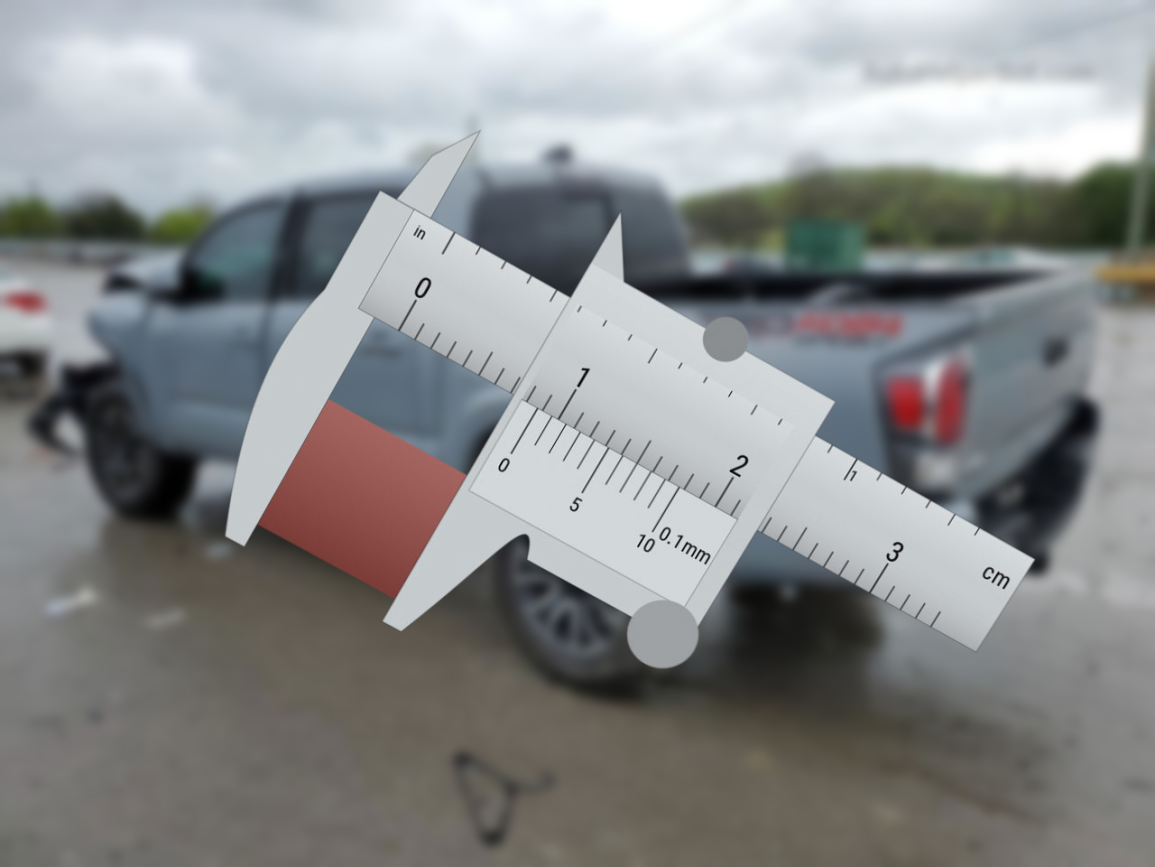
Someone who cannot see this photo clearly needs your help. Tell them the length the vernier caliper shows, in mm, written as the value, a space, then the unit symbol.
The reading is 8.7 mm
